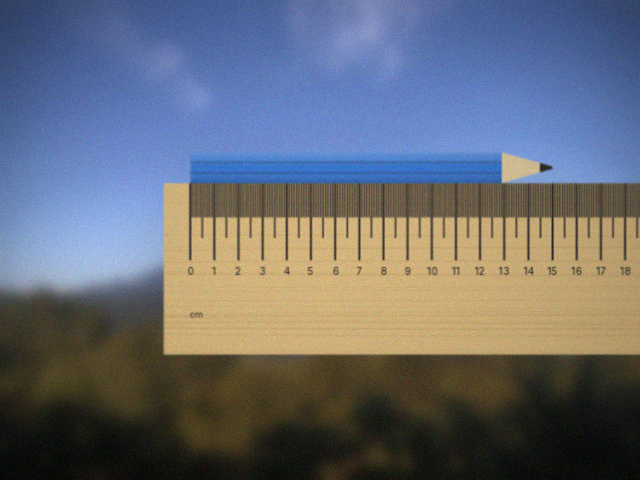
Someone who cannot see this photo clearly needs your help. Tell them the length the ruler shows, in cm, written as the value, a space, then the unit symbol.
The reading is 15 cm
